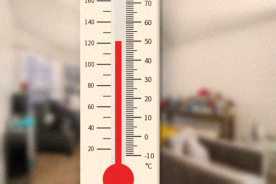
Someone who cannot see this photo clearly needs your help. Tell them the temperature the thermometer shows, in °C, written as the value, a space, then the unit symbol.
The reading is 50 °C
